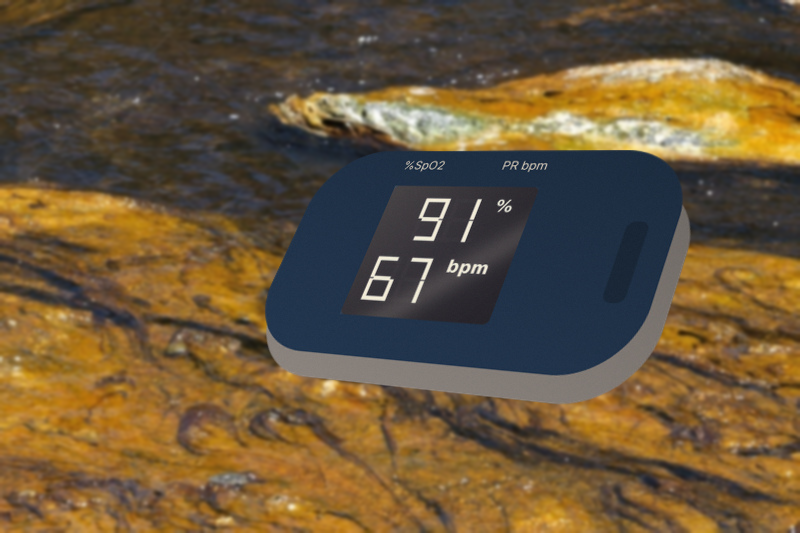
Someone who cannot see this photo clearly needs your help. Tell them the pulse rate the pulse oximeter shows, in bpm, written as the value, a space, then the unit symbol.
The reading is 67 bpm
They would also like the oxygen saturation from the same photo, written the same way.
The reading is 91 %
